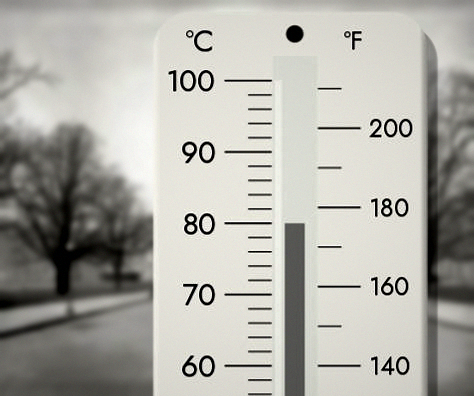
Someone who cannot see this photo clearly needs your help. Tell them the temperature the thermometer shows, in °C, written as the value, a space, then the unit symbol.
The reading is 80 °C
